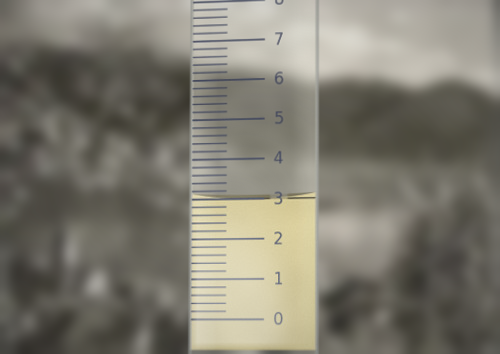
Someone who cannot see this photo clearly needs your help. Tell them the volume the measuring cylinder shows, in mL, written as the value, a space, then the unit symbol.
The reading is 3 mL
